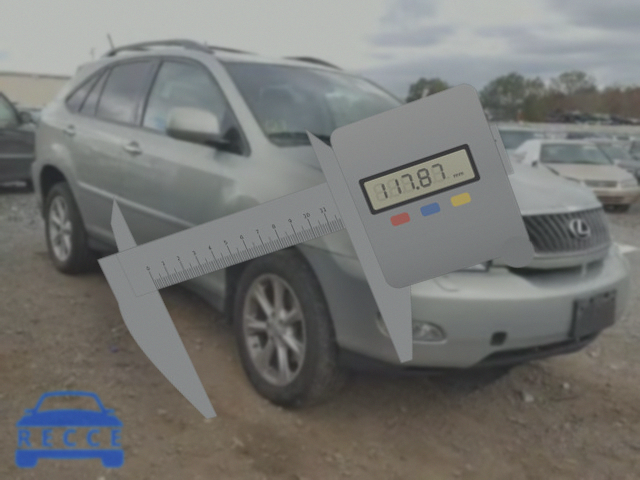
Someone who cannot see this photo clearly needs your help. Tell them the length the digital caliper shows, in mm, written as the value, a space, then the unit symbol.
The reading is 117.87 mm
